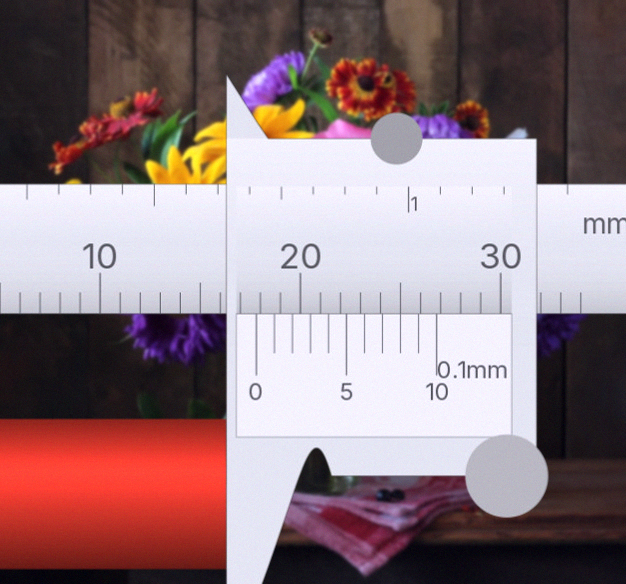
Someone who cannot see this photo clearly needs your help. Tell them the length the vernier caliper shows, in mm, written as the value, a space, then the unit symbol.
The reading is 17.8 mm
